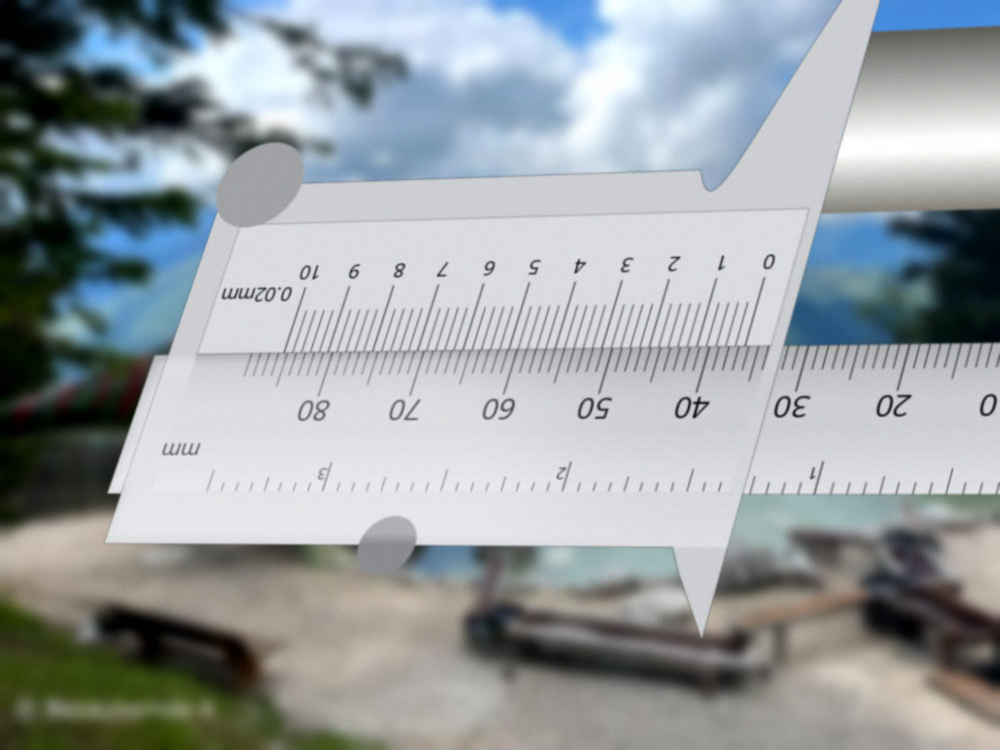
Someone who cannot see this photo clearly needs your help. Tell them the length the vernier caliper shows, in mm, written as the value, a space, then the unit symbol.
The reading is 36.4 mm
